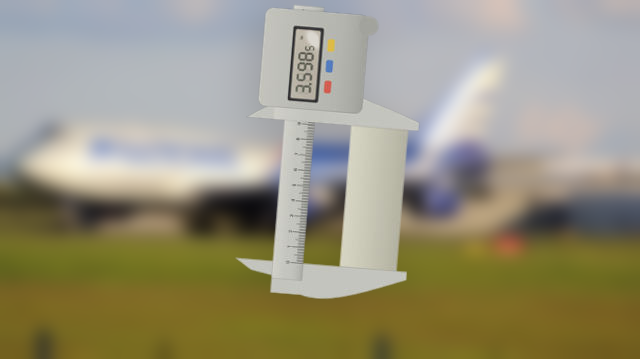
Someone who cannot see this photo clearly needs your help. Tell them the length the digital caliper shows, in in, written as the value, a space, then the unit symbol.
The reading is 3.5985 in
